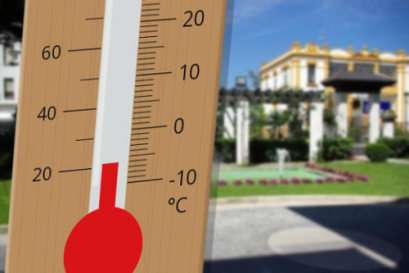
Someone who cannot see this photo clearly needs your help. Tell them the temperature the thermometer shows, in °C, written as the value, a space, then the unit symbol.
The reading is -6 °C
